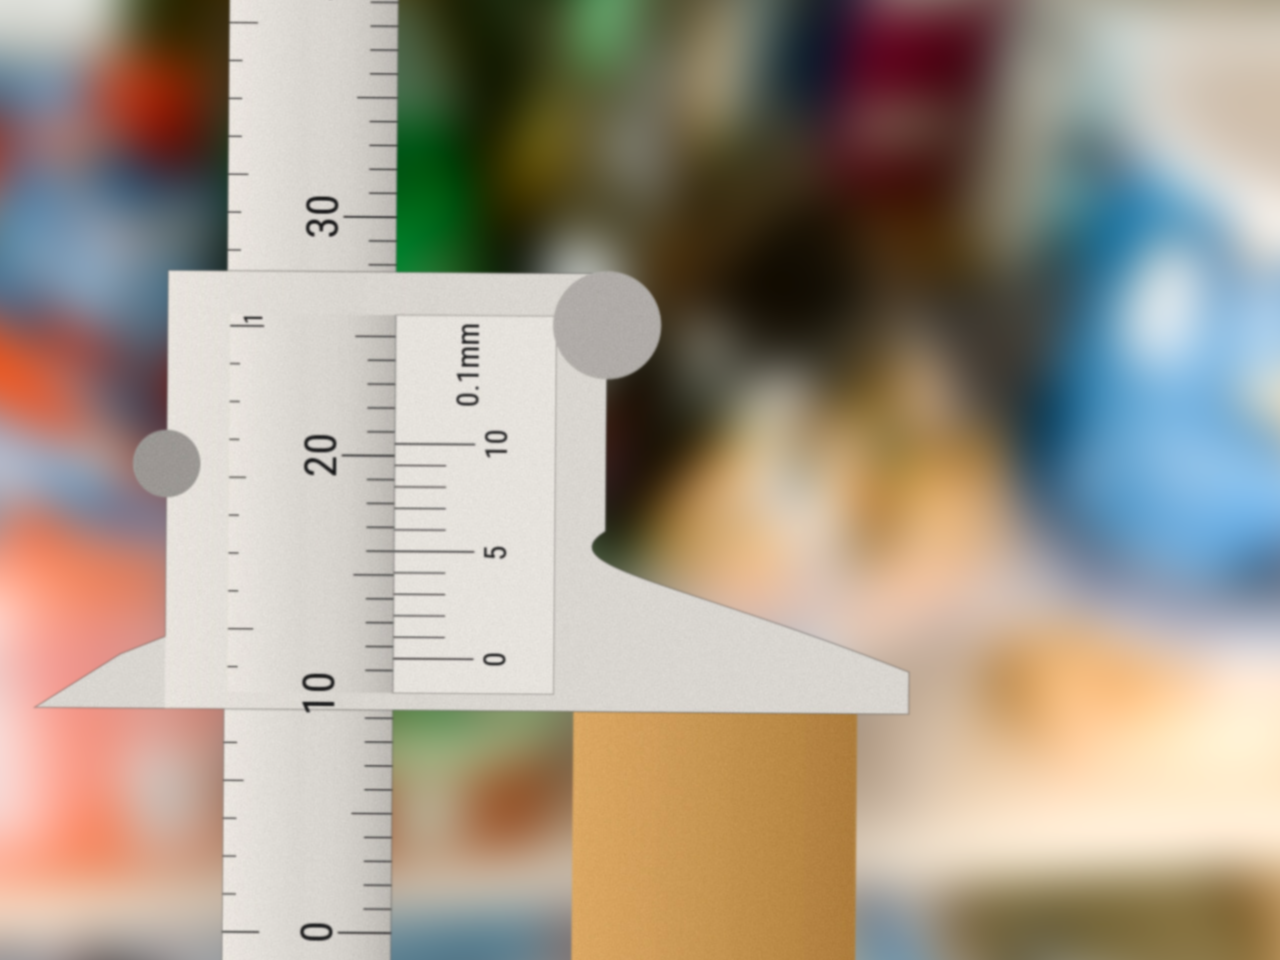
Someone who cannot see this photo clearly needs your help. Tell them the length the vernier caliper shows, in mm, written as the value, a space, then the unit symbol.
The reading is 11.5 mm
